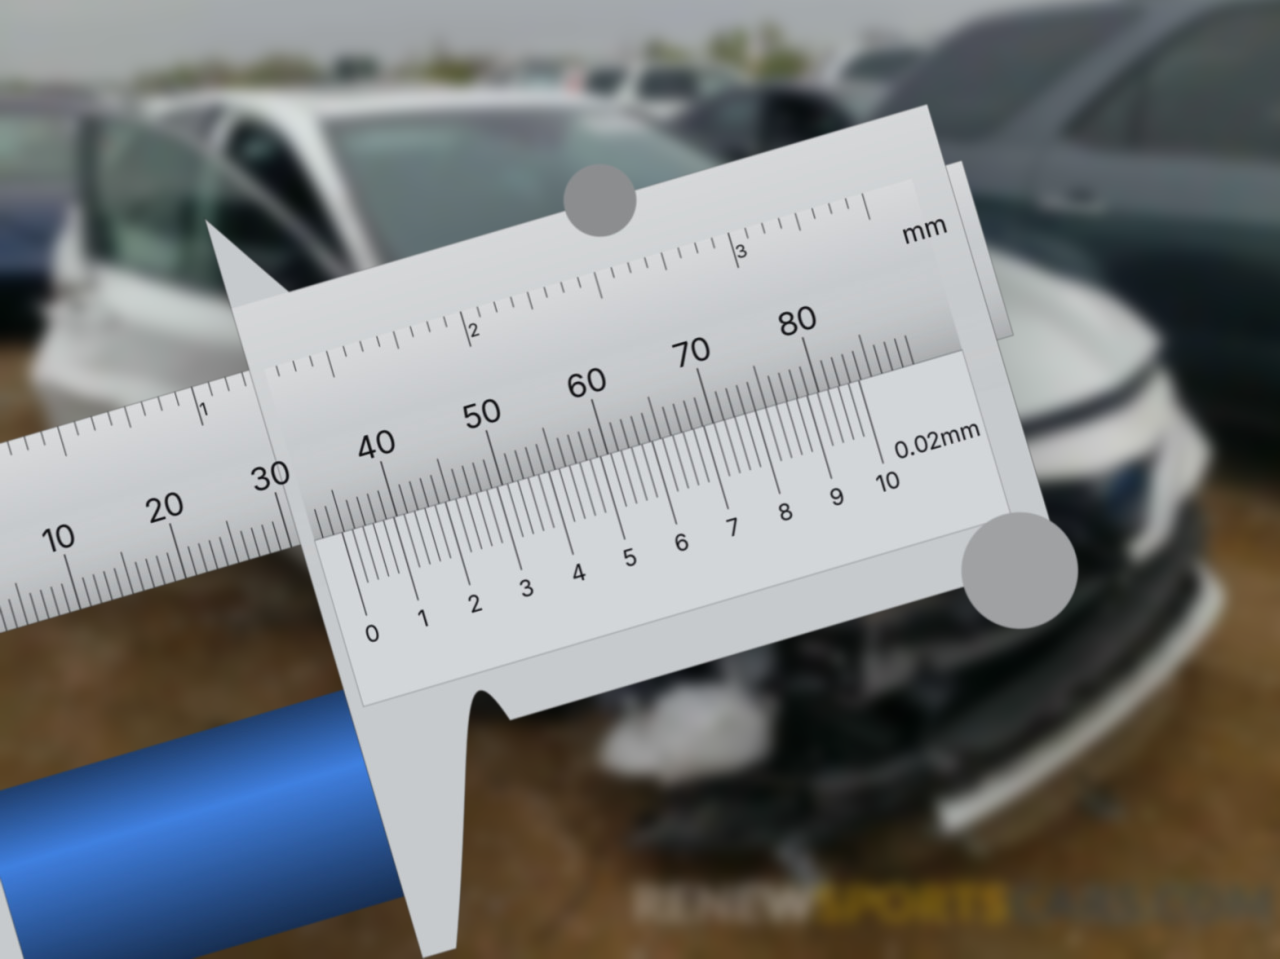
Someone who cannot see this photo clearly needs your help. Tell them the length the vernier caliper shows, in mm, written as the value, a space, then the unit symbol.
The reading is 34.8 mm
